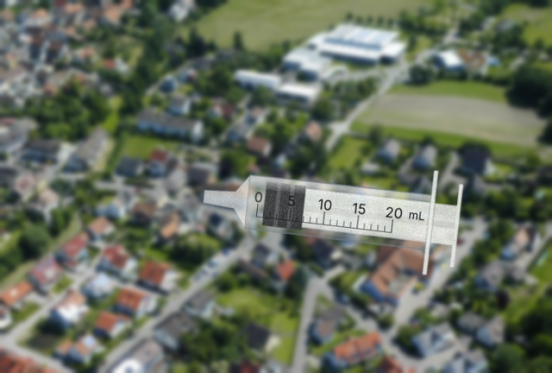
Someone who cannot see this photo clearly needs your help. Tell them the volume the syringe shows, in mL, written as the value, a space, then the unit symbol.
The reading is 1 mL
